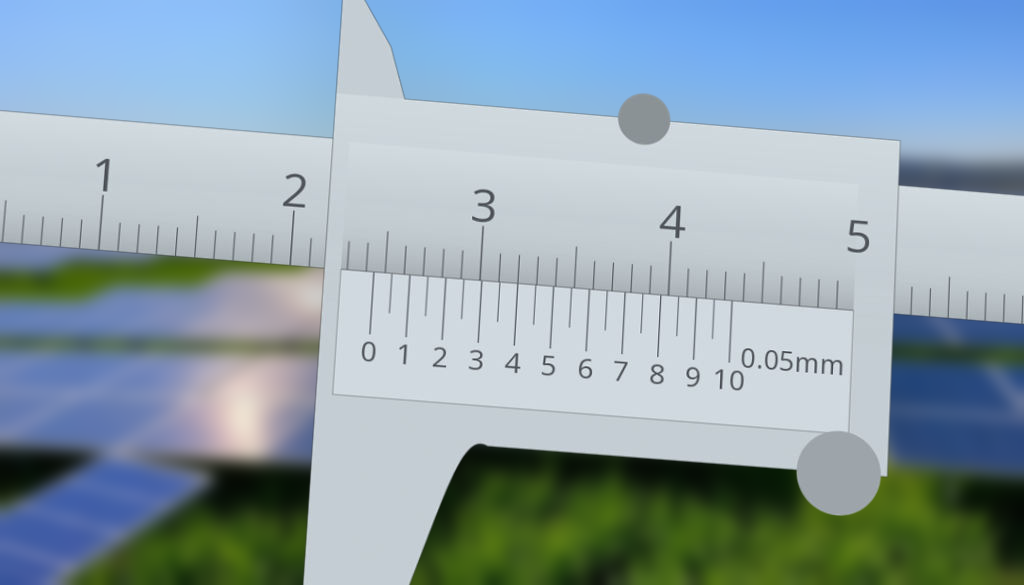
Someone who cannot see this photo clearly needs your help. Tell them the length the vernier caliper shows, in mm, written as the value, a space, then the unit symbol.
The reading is 24.4 mm
